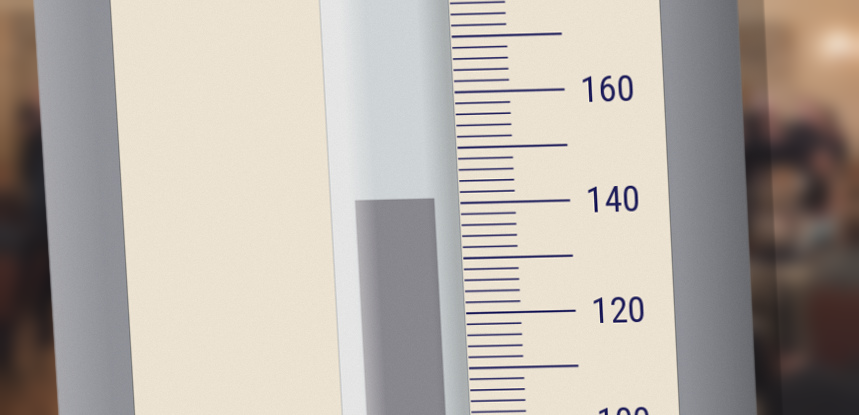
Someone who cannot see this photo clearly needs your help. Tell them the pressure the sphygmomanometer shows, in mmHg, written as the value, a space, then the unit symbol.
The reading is 141 mmHg
